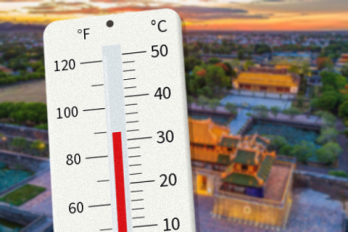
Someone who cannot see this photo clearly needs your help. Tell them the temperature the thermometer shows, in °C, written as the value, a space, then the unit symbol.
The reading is 32 °C
